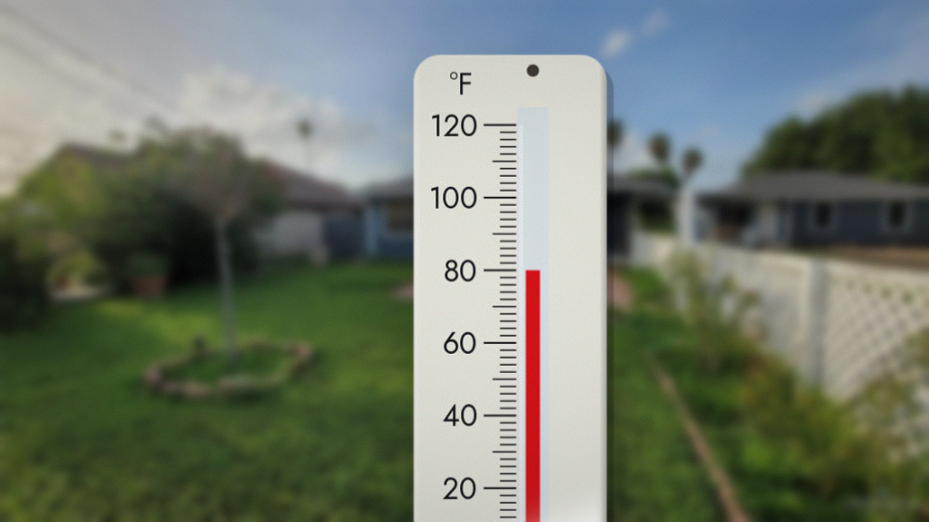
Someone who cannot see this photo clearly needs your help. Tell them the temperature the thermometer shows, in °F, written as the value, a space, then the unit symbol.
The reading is 80 °F
